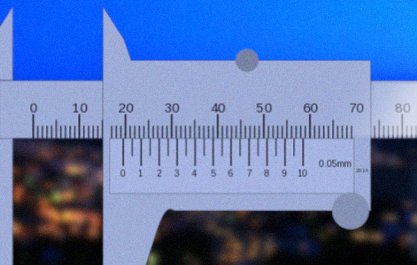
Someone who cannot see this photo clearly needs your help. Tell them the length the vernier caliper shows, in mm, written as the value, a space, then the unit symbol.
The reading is 19.5 mm
